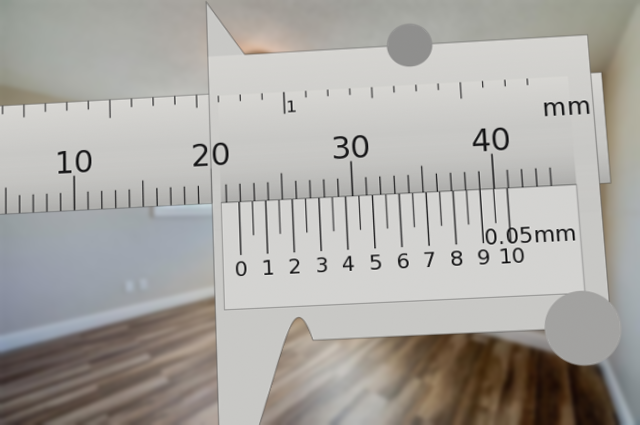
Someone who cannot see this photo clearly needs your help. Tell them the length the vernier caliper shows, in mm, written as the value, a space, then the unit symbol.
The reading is 21.9 mm
